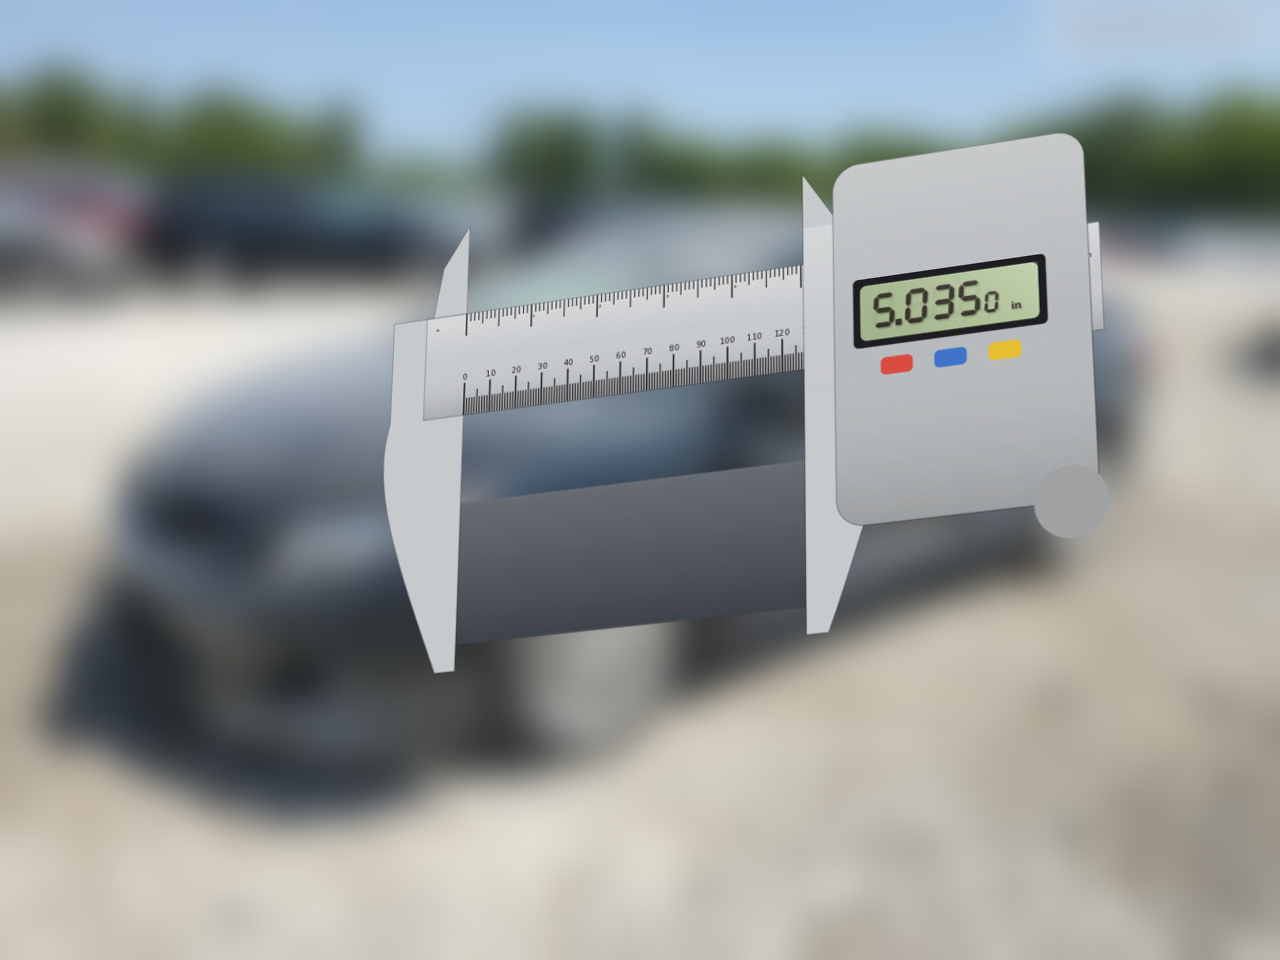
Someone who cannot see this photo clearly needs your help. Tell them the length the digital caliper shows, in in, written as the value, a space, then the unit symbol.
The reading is 5.0350 in
